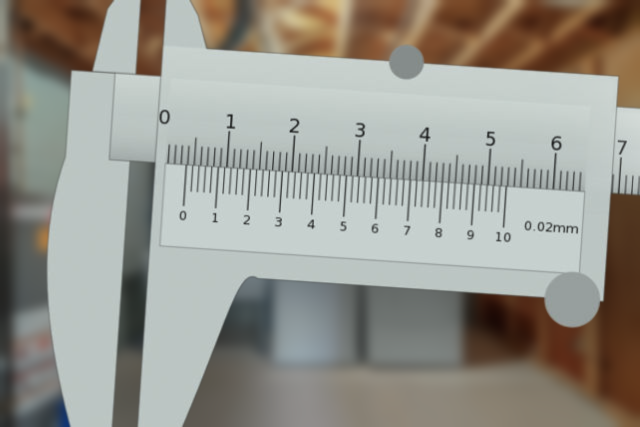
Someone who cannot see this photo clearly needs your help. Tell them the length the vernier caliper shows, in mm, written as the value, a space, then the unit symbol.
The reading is 3.8 mm
